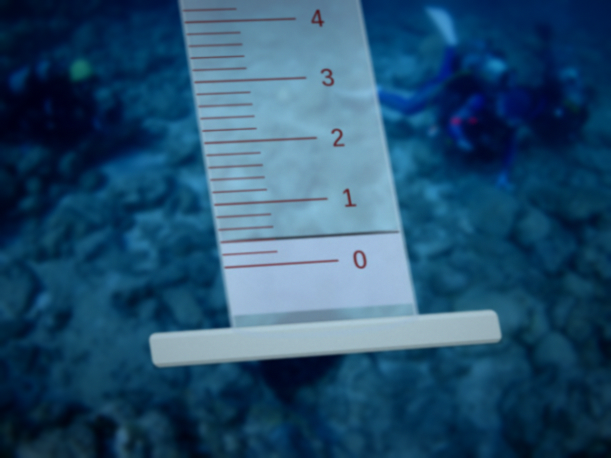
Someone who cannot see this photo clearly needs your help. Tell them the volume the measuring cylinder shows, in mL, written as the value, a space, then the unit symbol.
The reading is 0.4 mL
